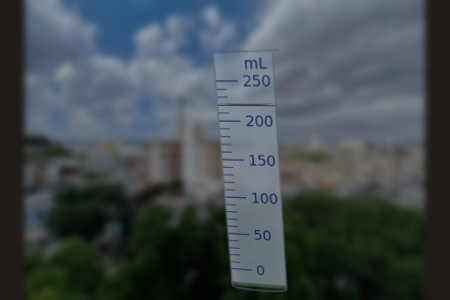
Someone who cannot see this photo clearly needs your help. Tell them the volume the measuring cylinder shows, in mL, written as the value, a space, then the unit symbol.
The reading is 220 mL
